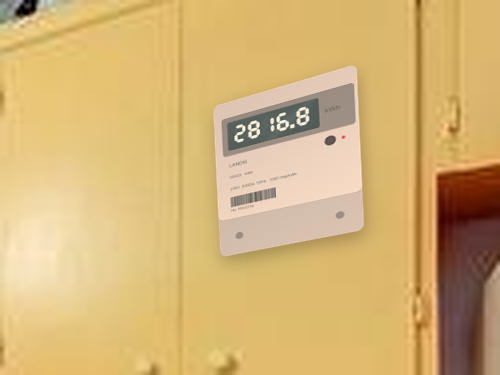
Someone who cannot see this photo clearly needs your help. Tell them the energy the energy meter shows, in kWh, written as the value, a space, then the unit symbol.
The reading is 2816.8 kWh
